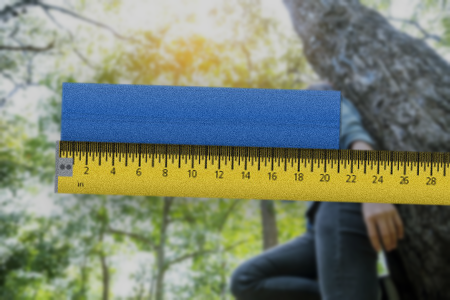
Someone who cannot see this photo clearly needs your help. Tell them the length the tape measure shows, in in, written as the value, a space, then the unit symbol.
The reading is 21 in
